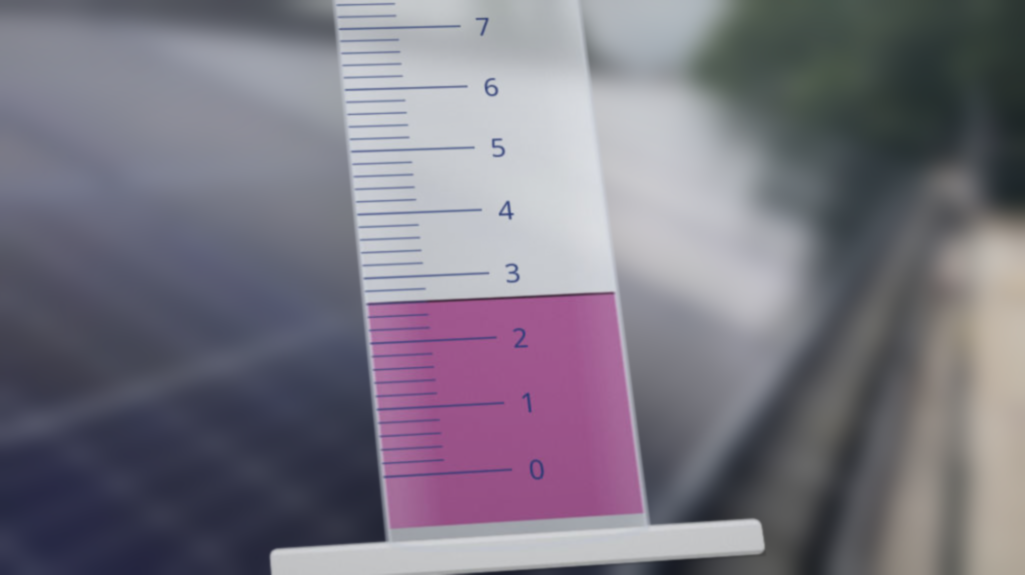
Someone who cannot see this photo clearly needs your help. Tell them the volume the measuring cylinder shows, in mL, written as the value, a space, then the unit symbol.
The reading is 2.6 mL
